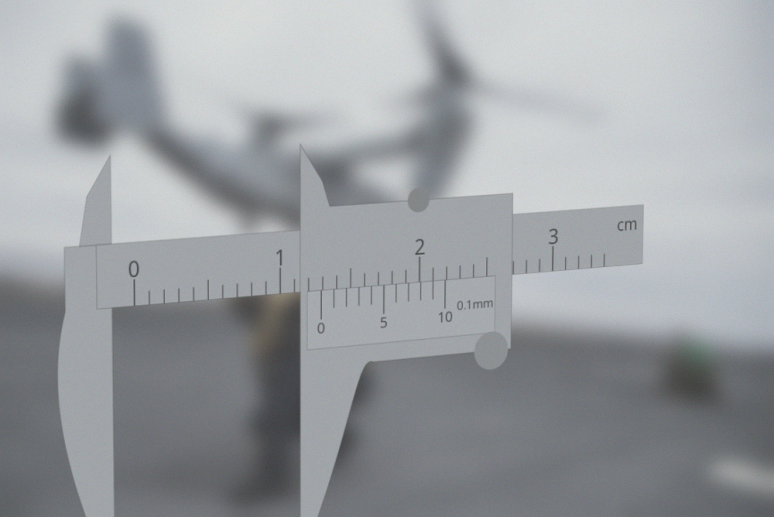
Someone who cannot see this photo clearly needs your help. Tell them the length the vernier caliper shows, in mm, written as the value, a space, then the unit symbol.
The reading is 12.9 mm
